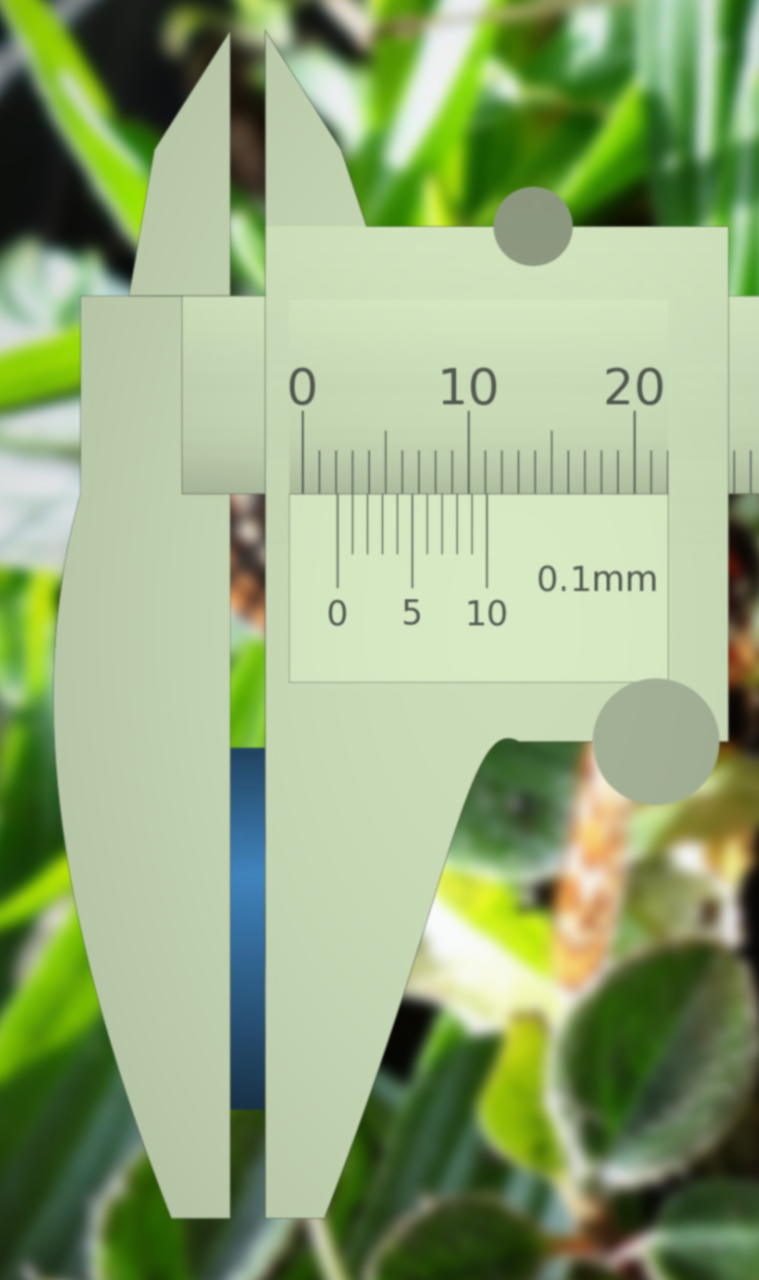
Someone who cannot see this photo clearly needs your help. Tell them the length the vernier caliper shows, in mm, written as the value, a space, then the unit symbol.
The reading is 2.1 mm
